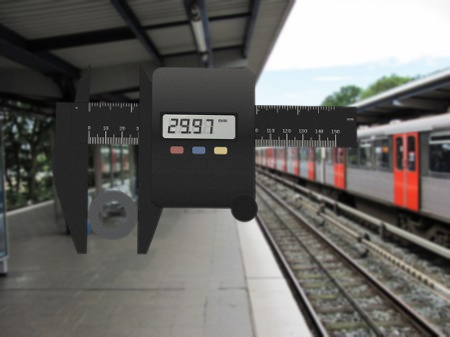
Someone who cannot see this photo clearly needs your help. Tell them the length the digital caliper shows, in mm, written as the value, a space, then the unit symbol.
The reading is 29.97 mm
